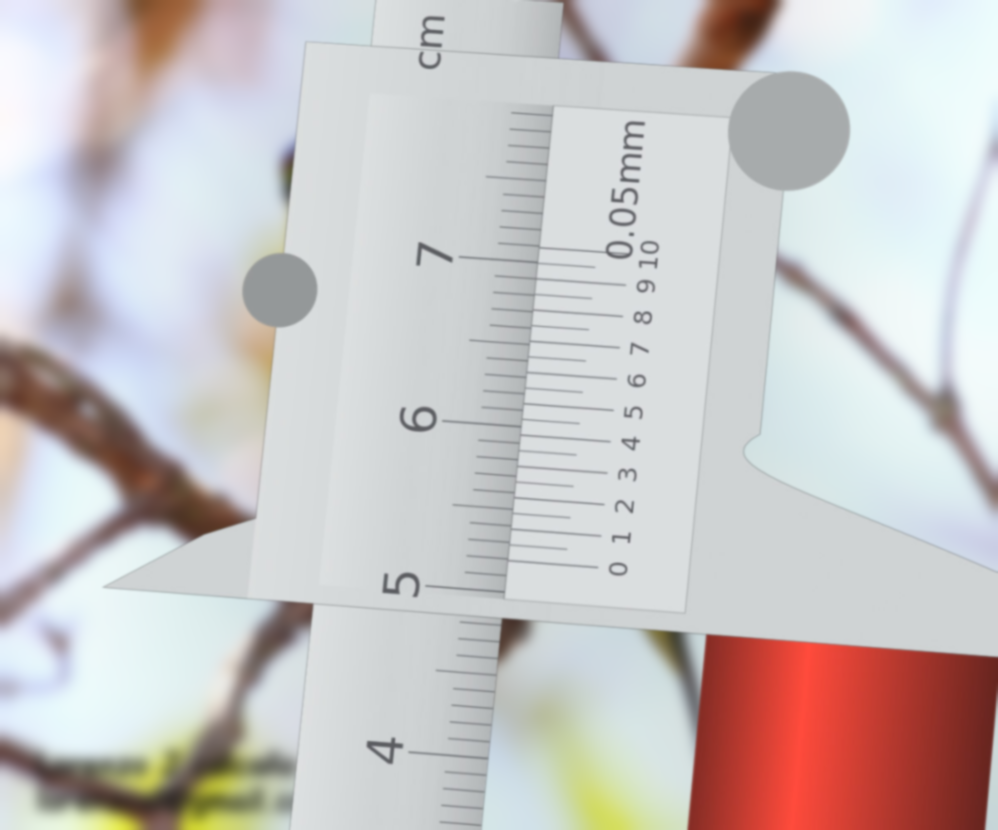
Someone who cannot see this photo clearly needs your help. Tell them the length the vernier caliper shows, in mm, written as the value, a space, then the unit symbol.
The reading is 51.9 mm
